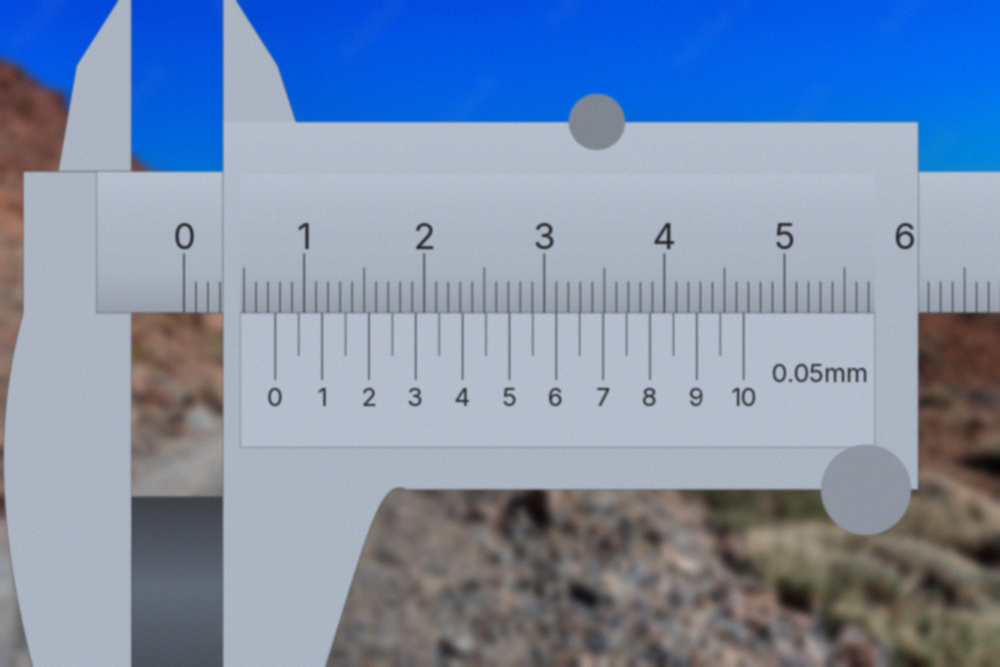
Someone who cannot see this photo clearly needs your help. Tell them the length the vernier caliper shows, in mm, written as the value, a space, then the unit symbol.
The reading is 7.6 mm
